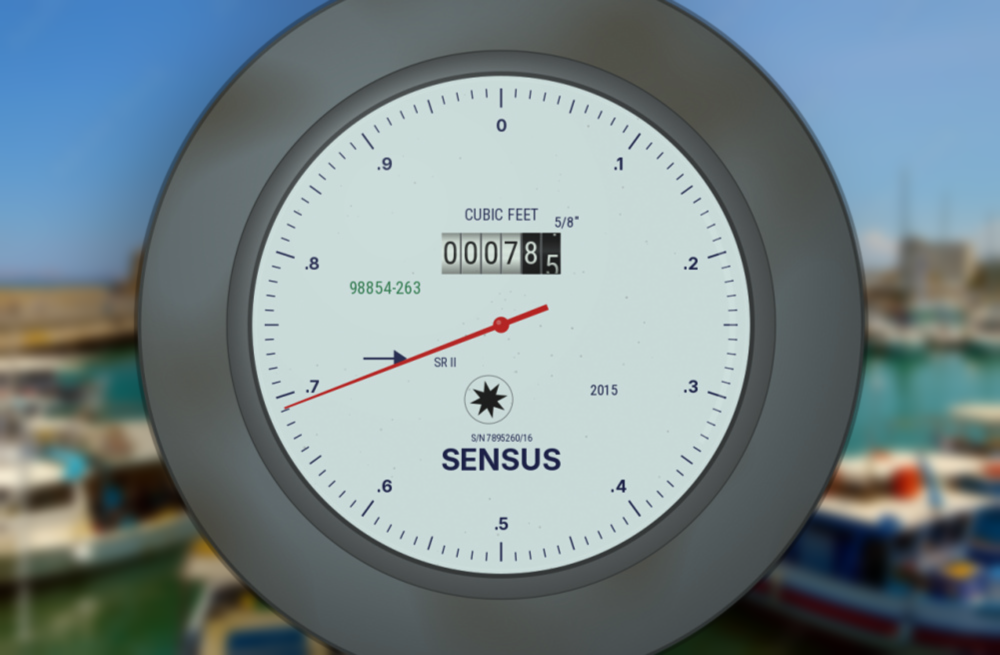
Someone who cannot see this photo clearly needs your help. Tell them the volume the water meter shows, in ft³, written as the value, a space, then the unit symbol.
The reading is 784.69 ft³
